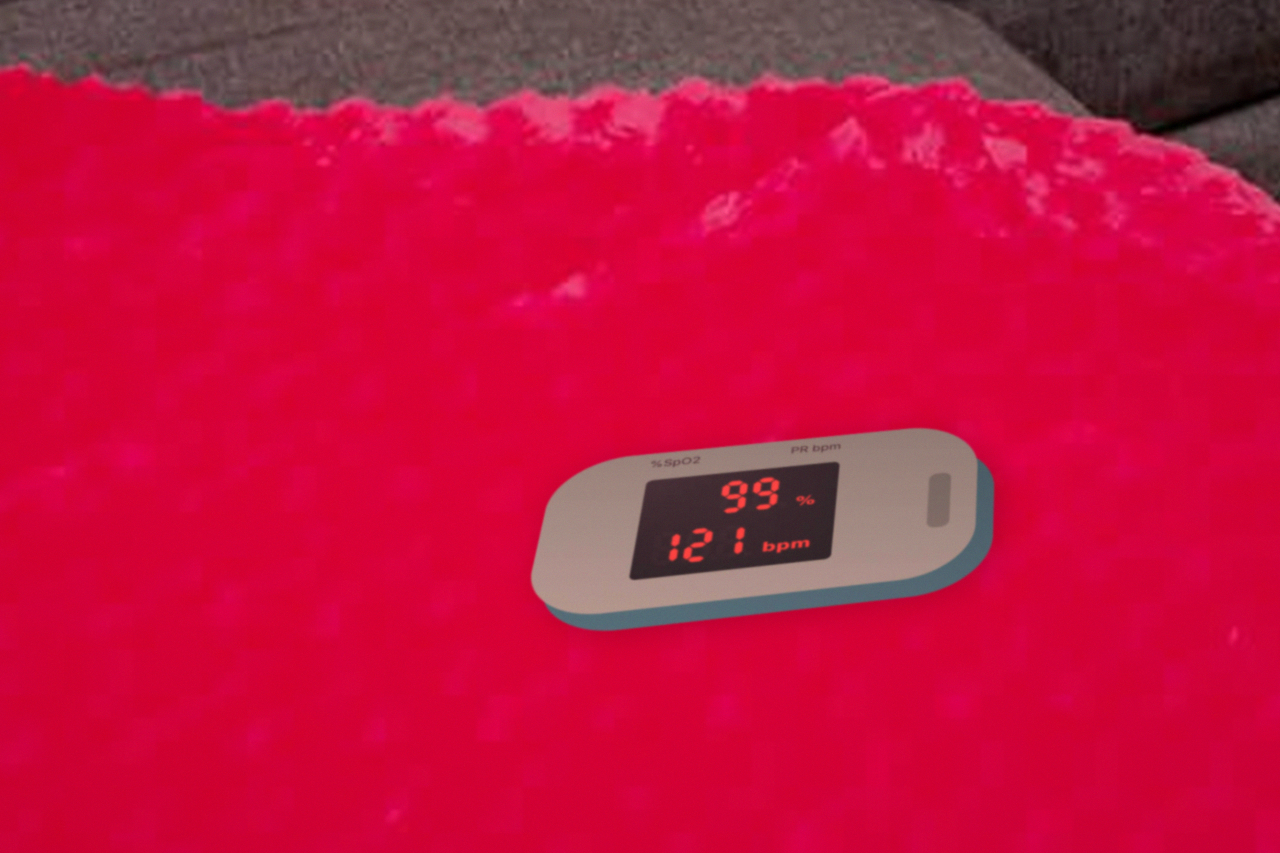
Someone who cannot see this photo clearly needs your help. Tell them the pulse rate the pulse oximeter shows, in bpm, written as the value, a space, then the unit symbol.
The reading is 121 bpm
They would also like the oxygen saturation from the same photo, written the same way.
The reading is 99 %
